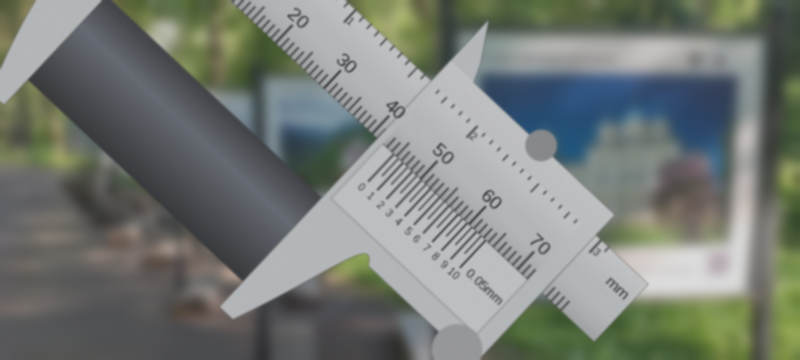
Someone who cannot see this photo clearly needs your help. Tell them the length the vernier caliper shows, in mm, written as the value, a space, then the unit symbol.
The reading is 44.5 mm
